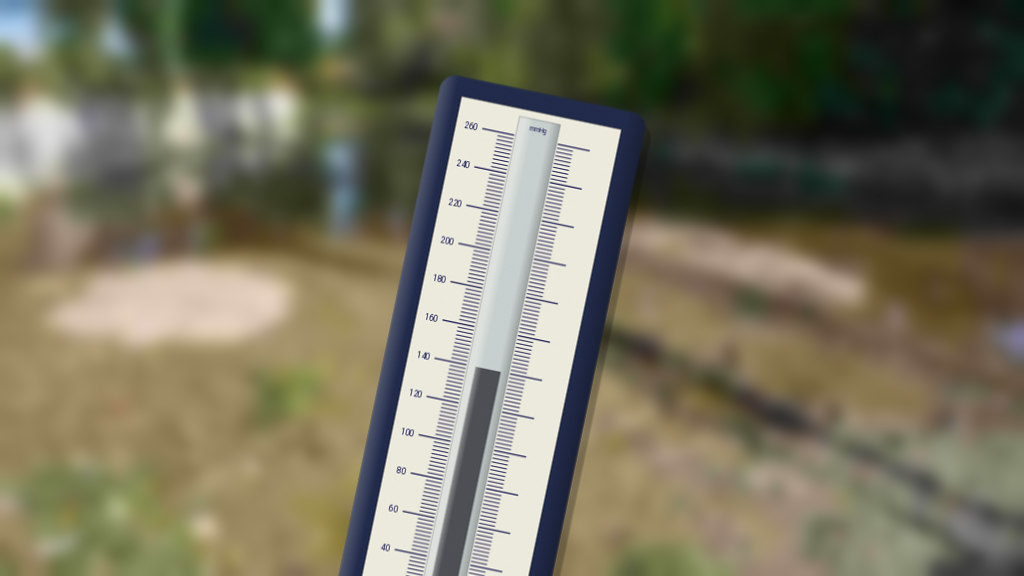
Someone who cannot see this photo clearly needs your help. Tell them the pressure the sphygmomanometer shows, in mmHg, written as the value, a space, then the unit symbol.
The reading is 140 mmHg
